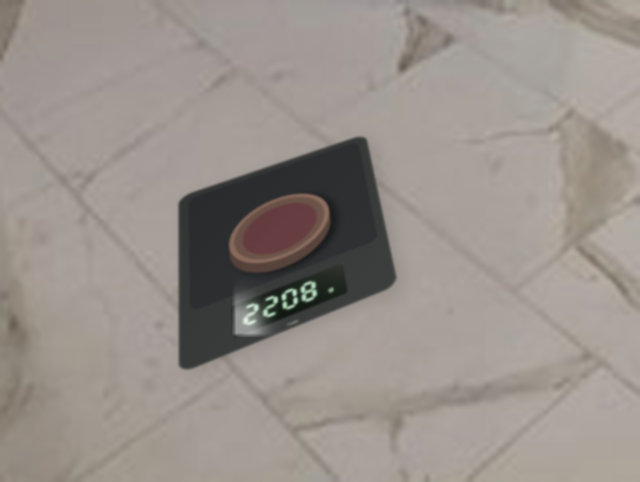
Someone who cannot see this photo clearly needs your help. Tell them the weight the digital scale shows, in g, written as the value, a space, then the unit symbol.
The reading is 2208 g
